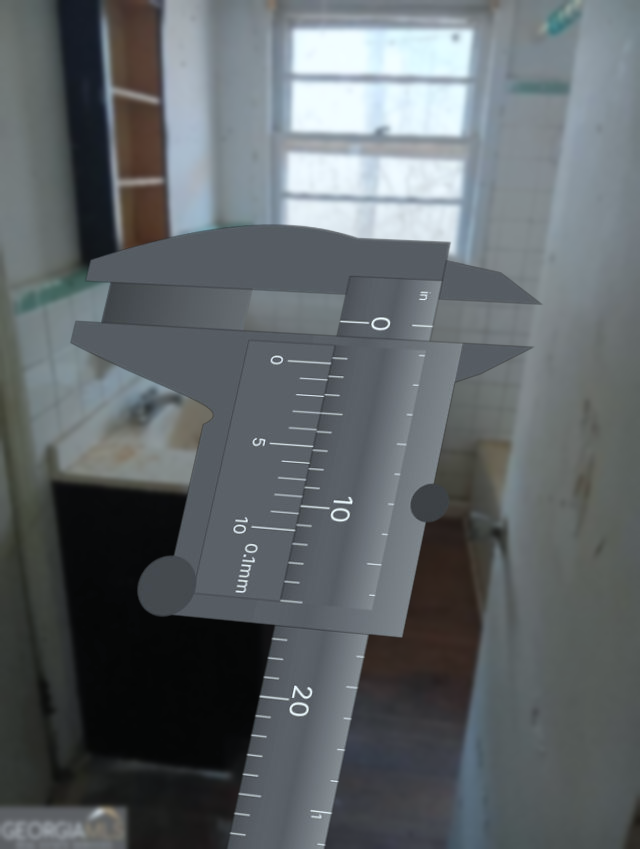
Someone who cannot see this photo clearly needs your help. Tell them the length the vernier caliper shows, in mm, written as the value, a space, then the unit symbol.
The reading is 2.3 mm
